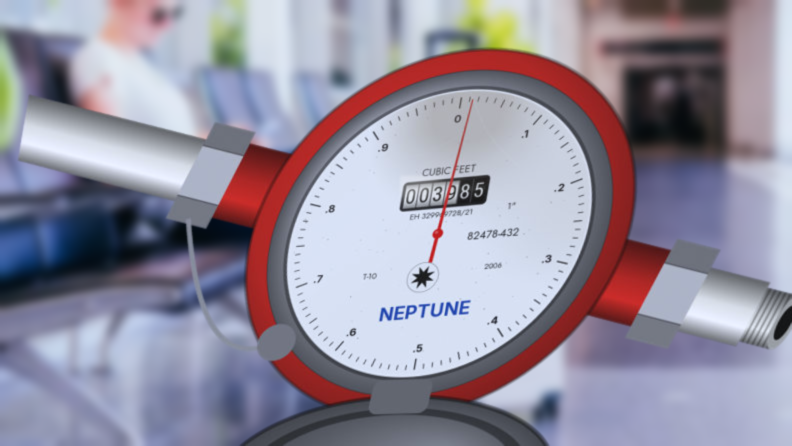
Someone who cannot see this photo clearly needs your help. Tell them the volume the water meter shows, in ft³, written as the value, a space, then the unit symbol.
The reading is 3985.01 ft³
